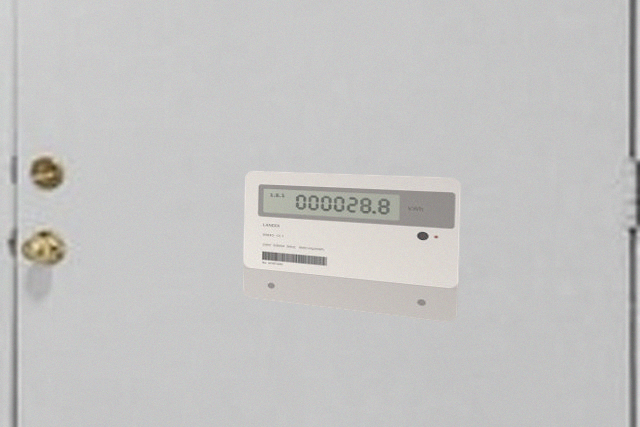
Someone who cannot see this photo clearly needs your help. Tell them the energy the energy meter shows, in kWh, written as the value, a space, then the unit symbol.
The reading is 28.8 kWh
